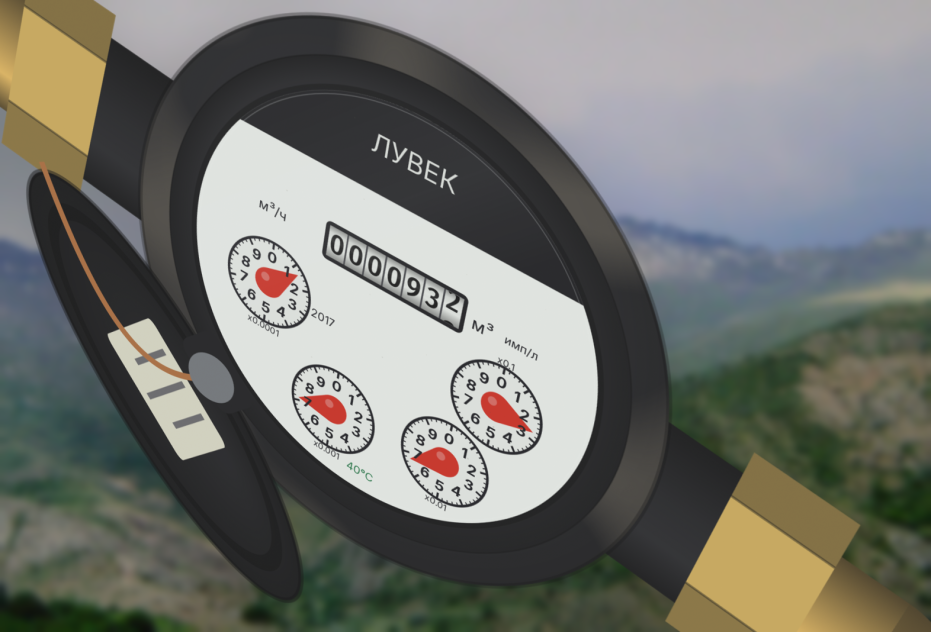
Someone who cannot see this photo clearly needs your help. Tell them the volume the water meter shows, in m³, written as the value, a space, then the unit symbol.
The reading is 932.2671 m³
